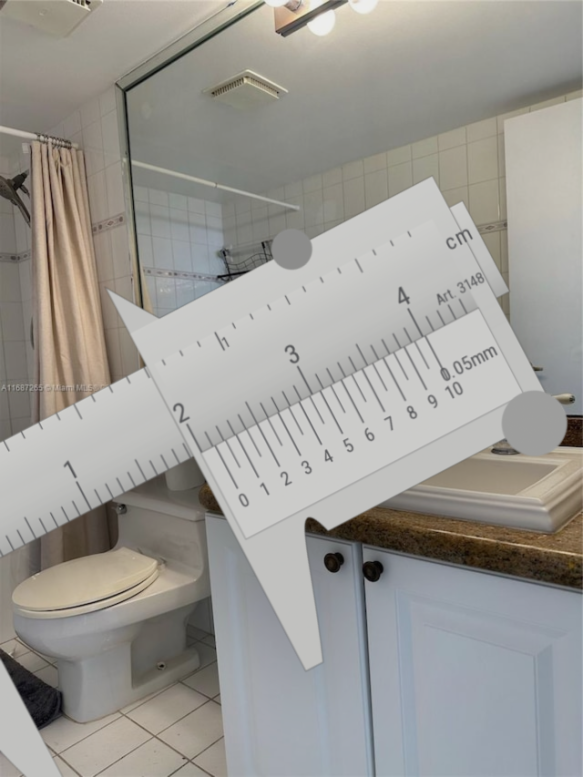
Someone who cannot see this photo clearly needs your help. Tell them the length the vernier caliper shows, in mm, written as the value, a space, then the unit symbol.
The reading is 21.2 mm
